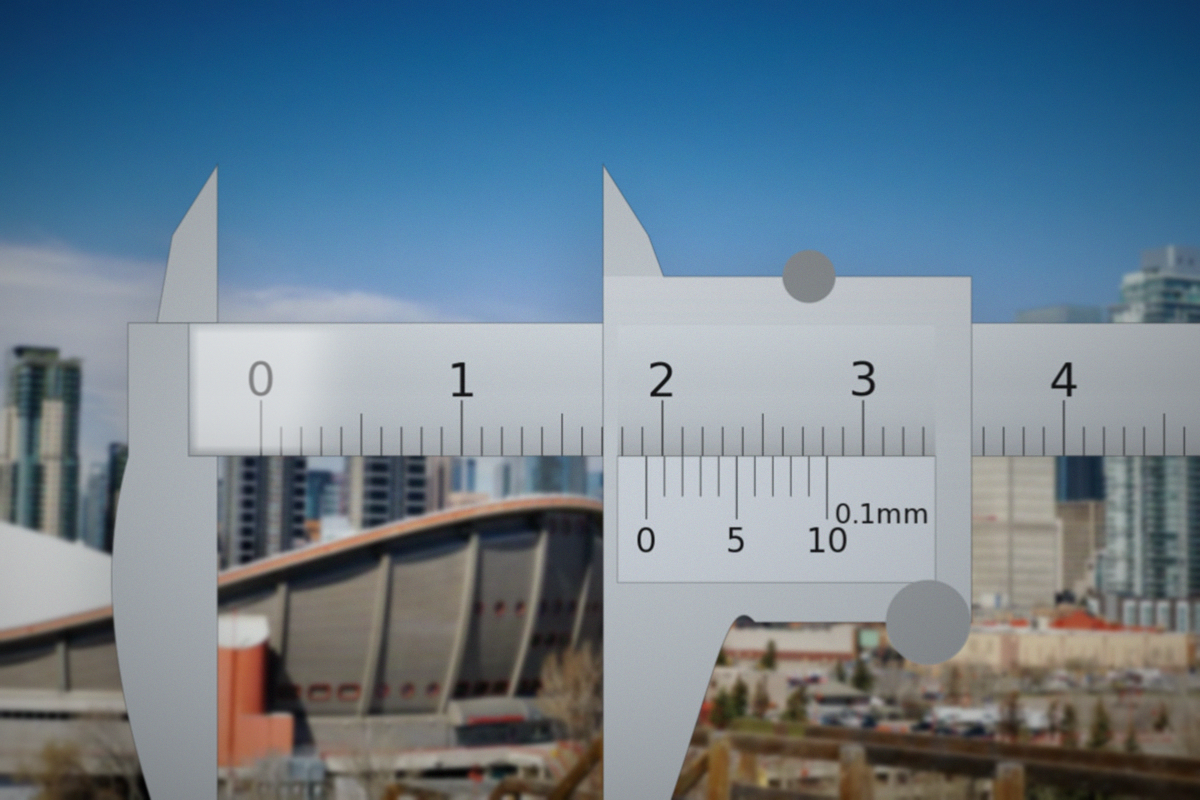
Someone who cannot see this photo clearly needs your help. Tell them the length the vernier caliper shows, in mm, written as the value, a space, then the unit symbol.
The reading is 19.2 mm
